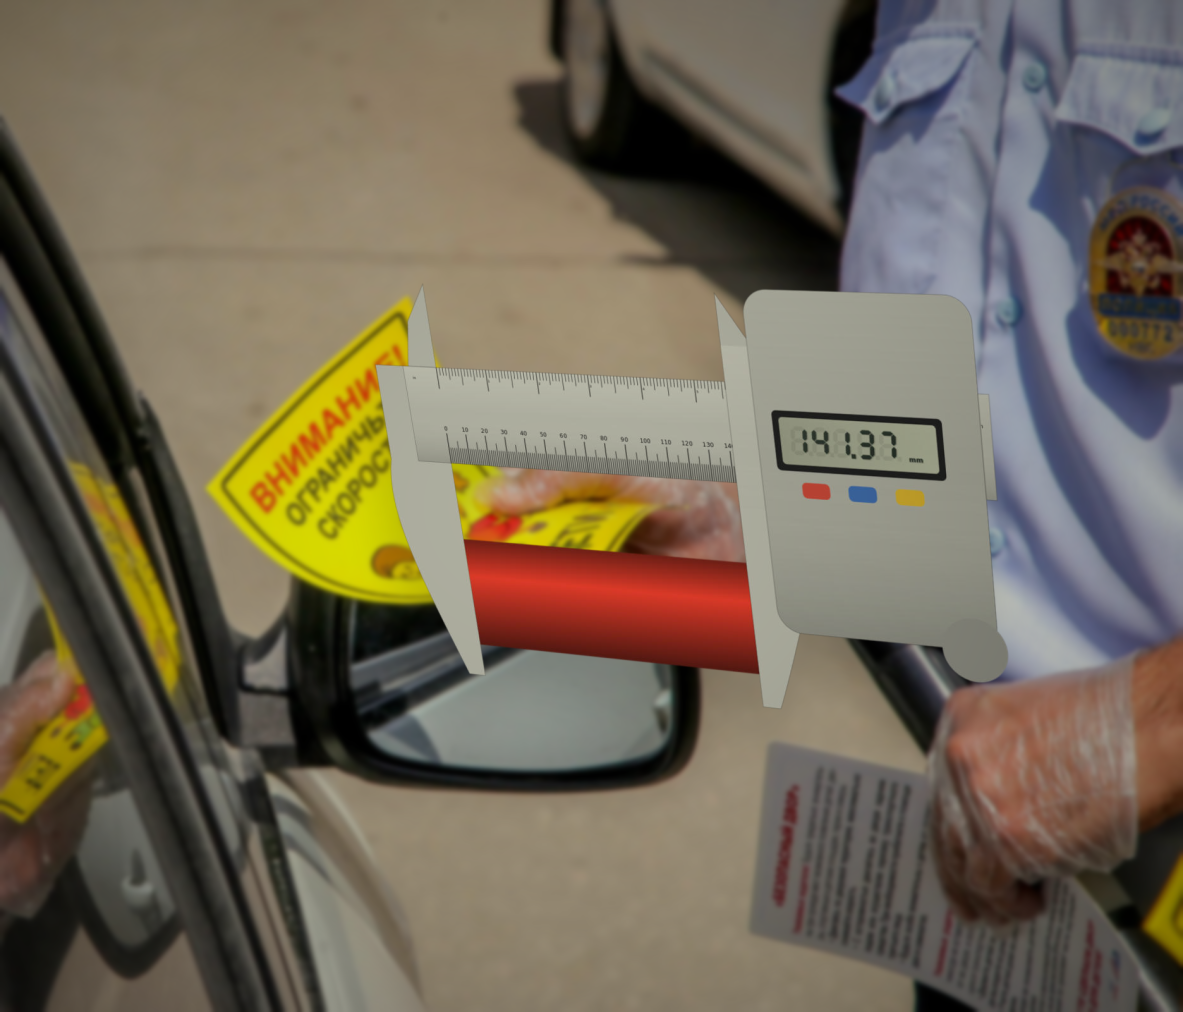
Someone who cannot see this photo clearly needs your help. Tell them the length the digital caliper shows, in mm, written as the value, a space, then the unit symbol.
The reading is 141.37 mm
